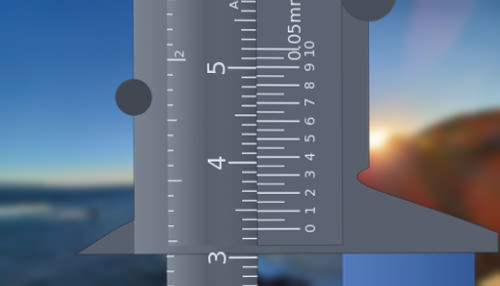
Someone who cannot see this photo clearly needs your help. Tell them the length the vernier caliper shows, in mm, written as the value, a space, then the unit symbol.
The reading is 33.0 mm
